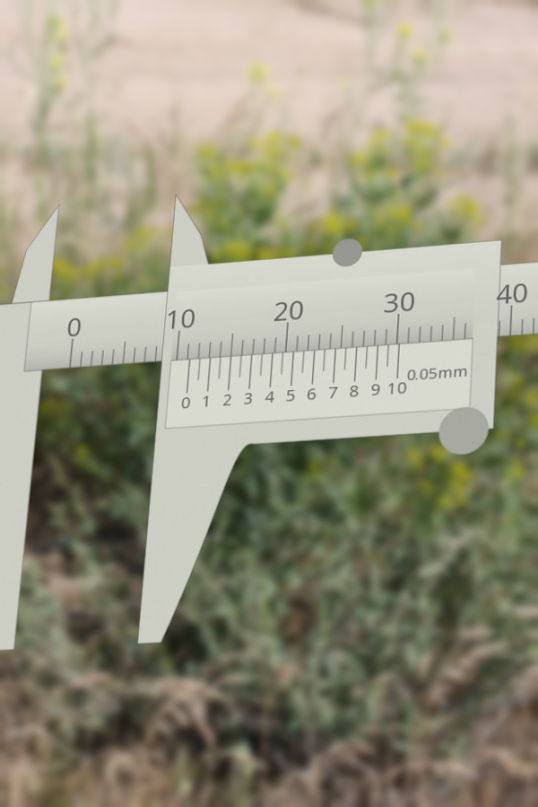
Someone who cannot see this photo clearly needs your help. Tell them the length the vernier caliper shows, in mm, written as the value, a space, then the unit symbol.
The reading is 11.2 mm
